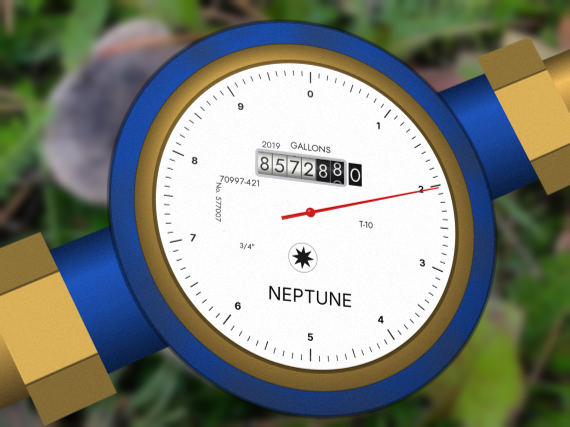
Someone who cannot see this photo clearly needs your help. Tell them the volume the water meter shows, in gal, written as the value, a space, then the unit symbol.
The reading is 8572882.0 gal
